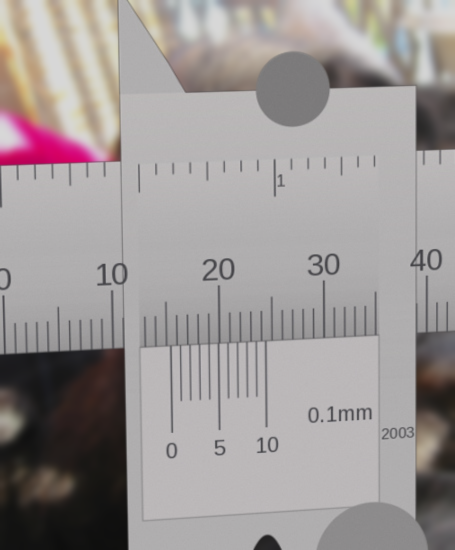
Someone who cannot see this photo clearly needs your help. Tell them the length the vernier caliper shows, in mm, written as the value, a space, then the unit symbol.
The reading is 15.4 mm
